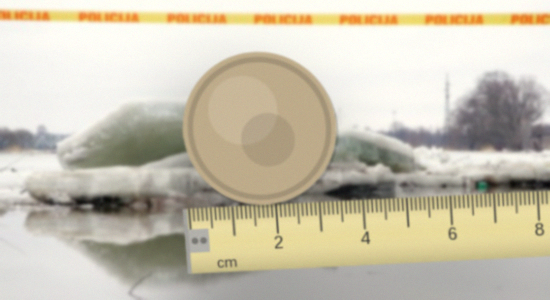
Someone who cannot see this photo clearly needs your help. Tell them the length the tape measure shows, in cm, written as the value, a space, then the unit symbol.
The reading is 3.5 cm
